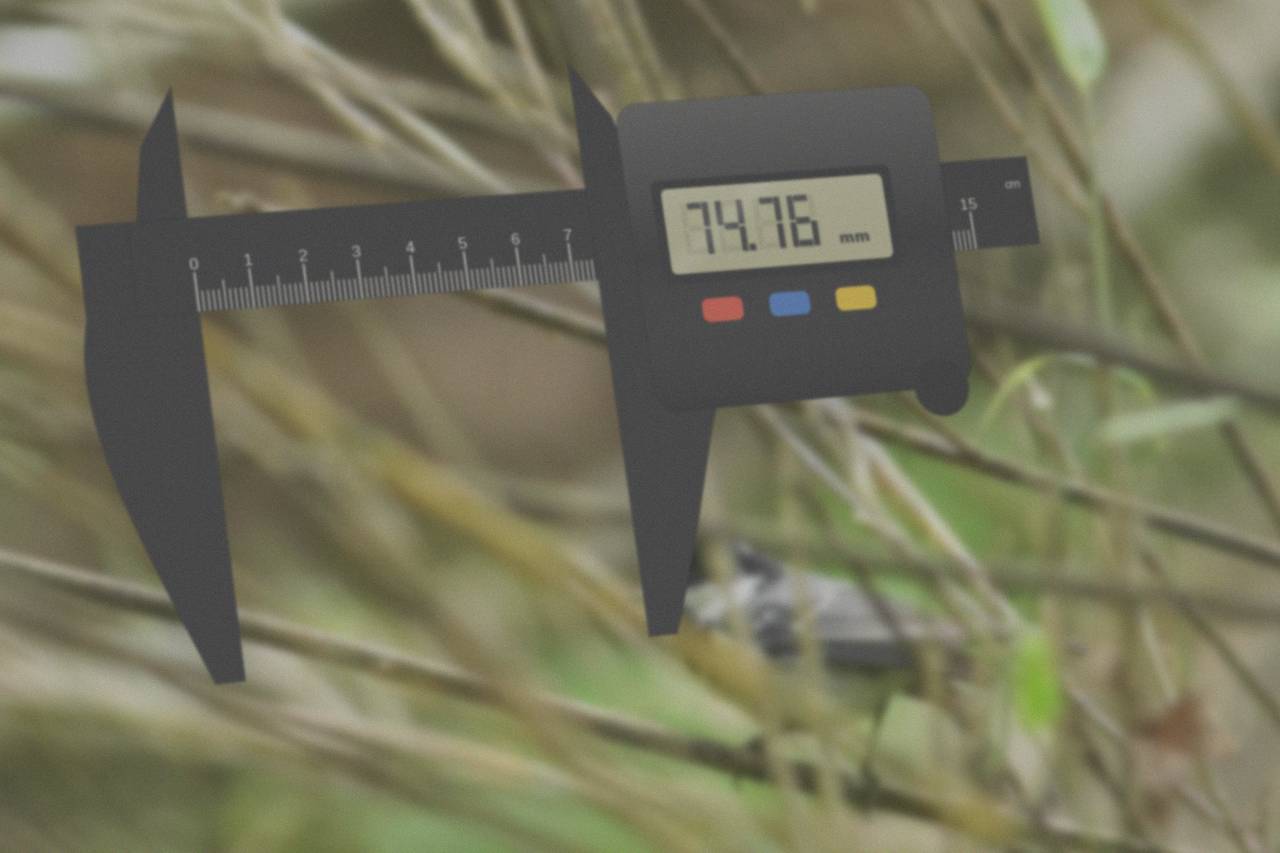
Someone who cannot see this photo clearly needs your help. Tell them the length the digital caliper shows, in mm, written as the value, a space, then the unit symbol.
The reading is 74.76 mm
